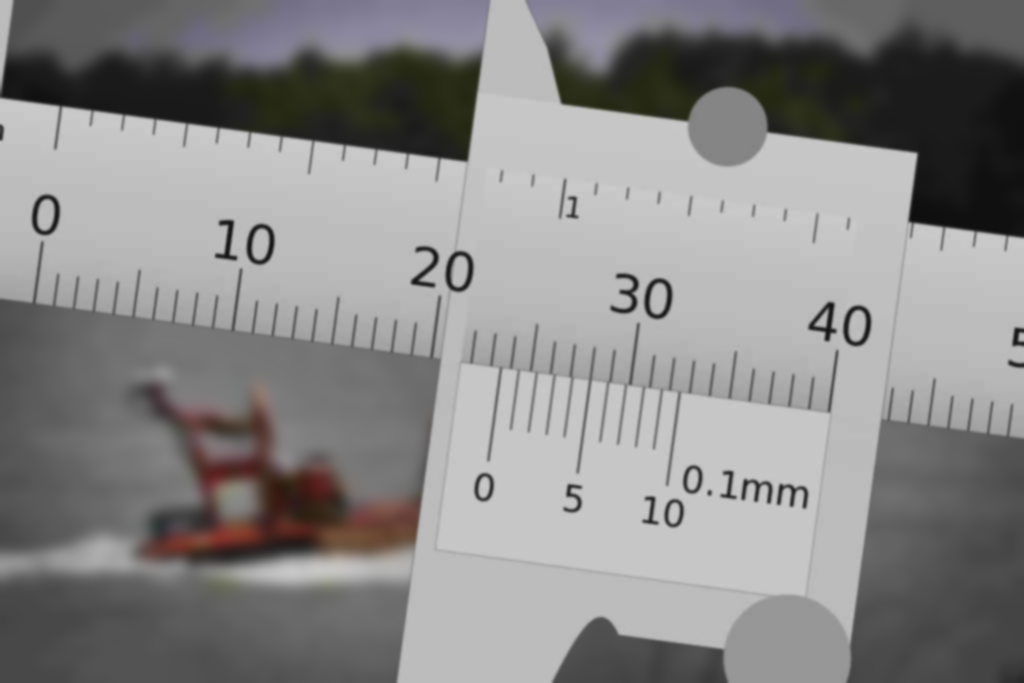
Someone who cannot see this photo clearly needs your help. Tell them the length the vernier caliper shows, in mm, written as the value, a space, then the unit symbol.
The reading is 23.5 mm
